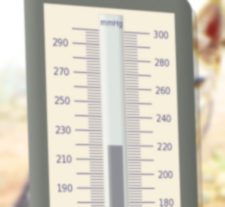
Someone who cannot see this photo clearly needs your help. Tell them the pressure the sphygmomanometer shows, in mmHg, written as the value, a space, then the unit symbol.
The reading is 220 mmHg
